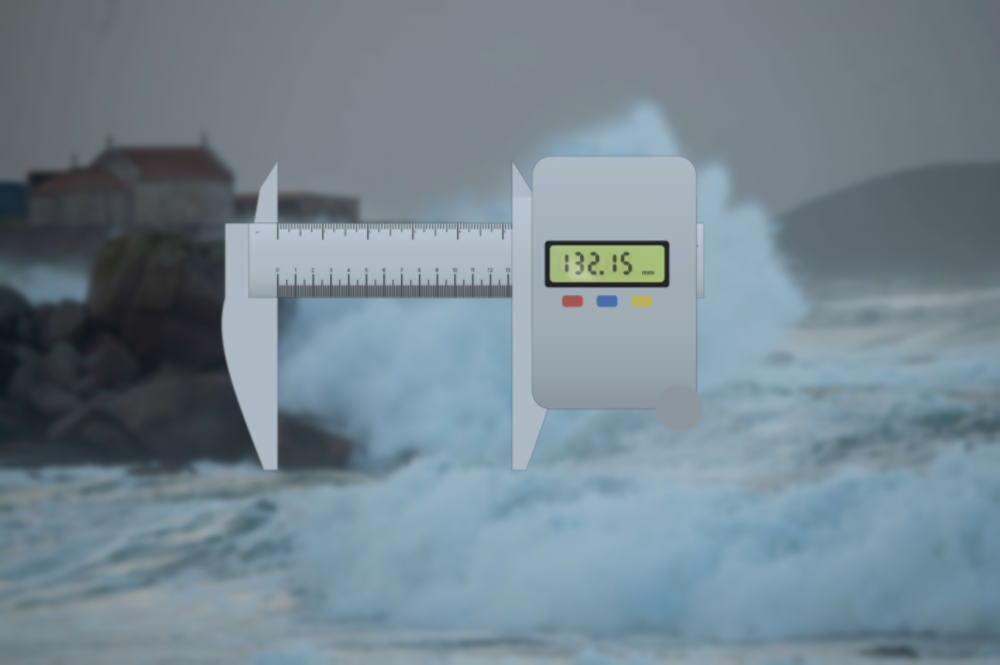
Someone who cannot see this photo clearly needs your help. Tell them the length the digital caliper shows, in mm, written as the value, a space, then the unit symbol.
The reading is 132.15 mm
